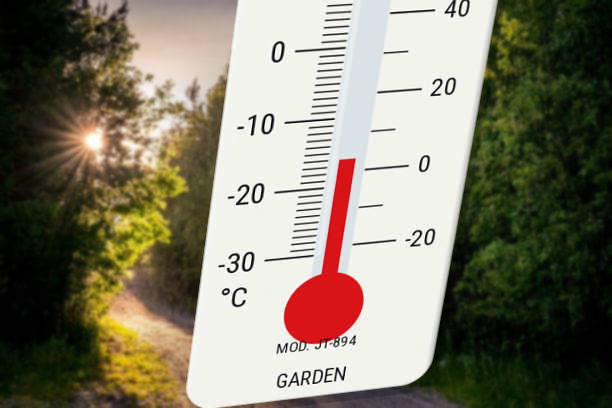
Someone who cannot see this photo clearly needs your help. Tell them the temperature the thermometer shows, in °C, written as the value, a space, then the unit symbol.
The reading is -16 °C
